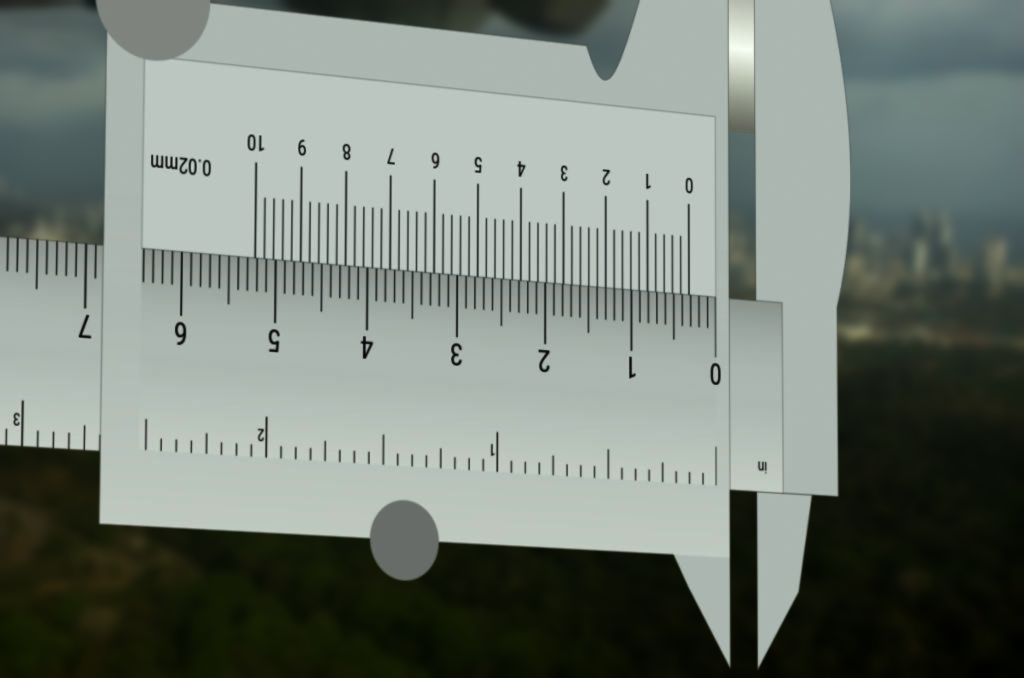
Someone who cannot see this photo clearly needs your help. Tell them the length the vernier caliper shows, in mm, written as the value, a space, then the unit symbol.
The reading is 3.2 mm
